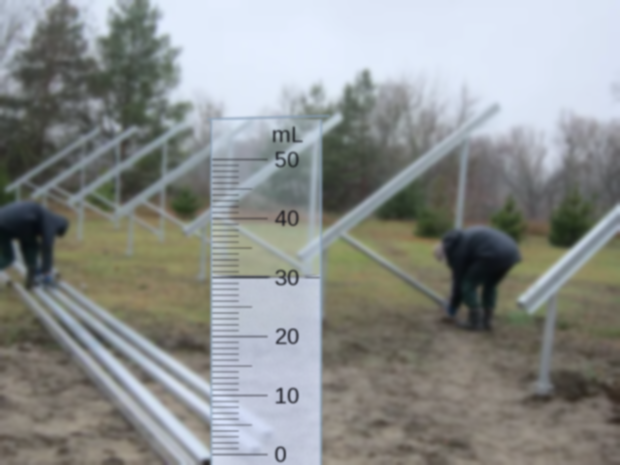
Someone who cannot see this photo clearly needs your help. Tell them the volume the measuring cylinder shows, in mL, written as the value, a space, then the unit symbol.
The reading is 30 mL
